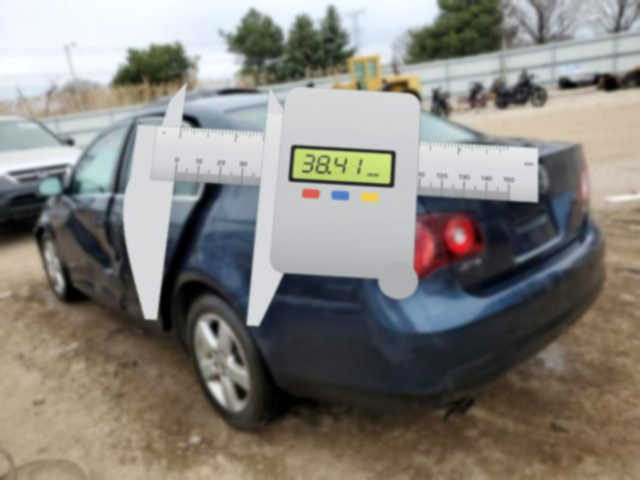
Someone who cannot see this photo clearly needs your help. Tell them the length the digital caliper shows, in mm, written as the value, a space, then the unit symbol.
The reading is 38.41 mm
